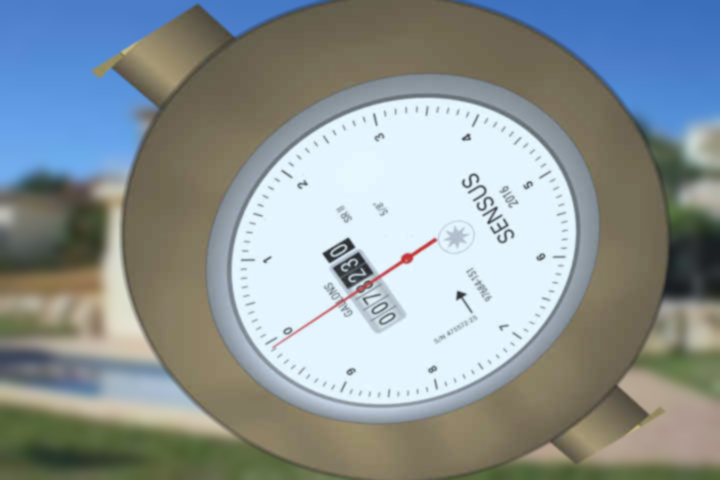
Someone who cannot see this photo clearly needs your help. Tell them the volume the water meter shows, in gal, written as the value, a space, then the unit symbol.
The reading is 78229.9 gal
